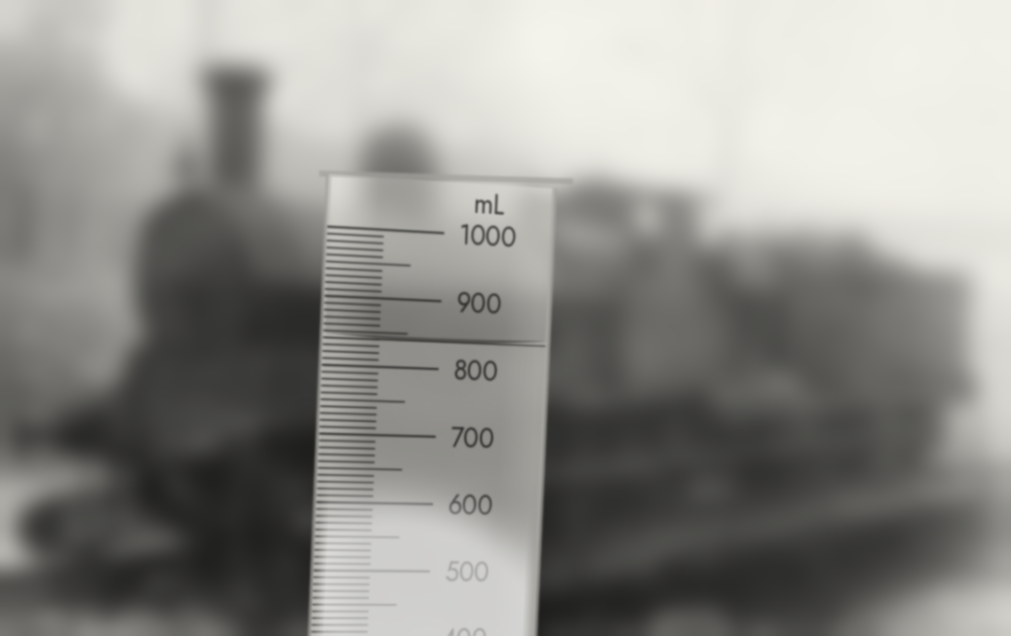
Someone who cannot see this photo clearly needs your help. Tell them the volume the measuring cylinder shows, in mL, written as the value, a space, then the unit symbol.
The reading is 840 mL
